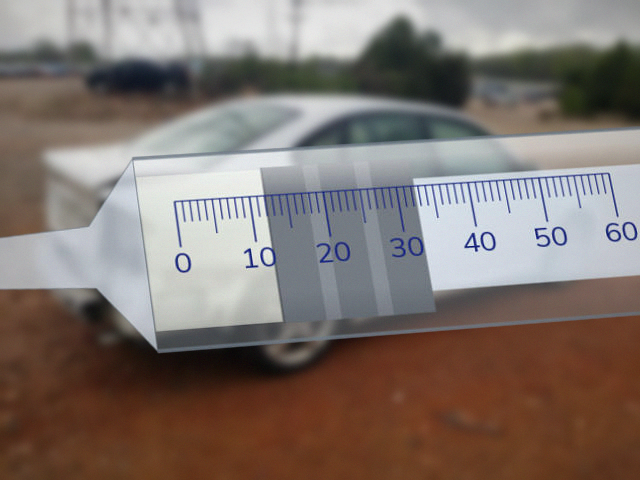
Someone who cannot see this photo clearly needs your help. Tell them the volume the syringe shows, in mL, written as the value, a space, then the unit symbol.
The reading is 12 mL
